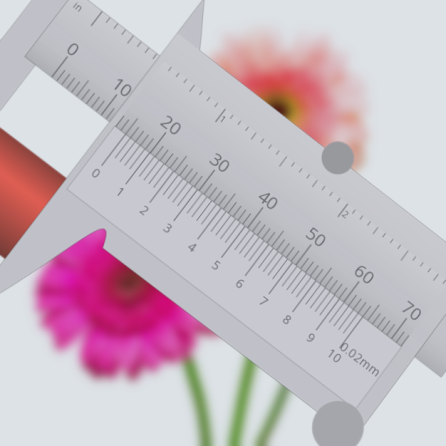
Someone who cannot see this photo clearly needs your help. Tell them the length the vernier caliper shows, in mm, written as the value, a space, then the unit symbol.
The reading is 15.0 mm
